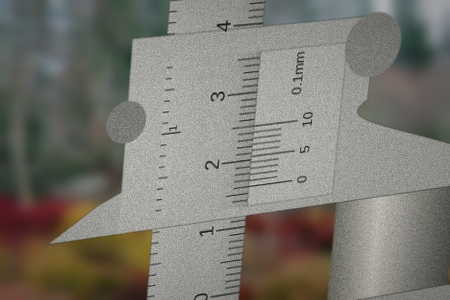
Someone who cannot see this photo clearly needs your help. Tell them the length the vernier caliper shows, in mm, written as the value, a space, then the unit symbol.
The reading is 16.0 mm
